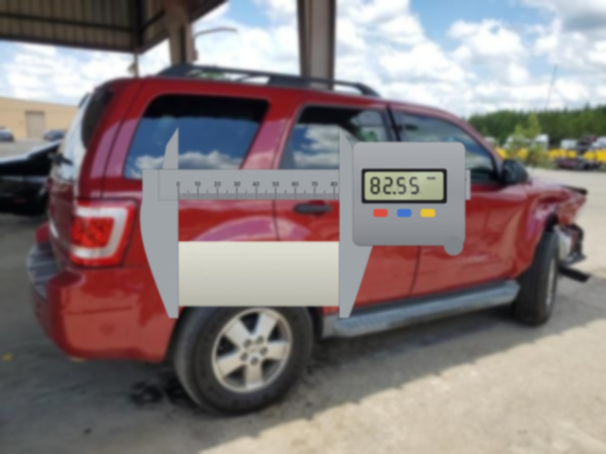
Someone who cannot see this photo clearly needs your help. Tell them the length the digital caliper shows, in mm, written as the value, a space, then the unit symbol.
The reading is 82.55 mm
